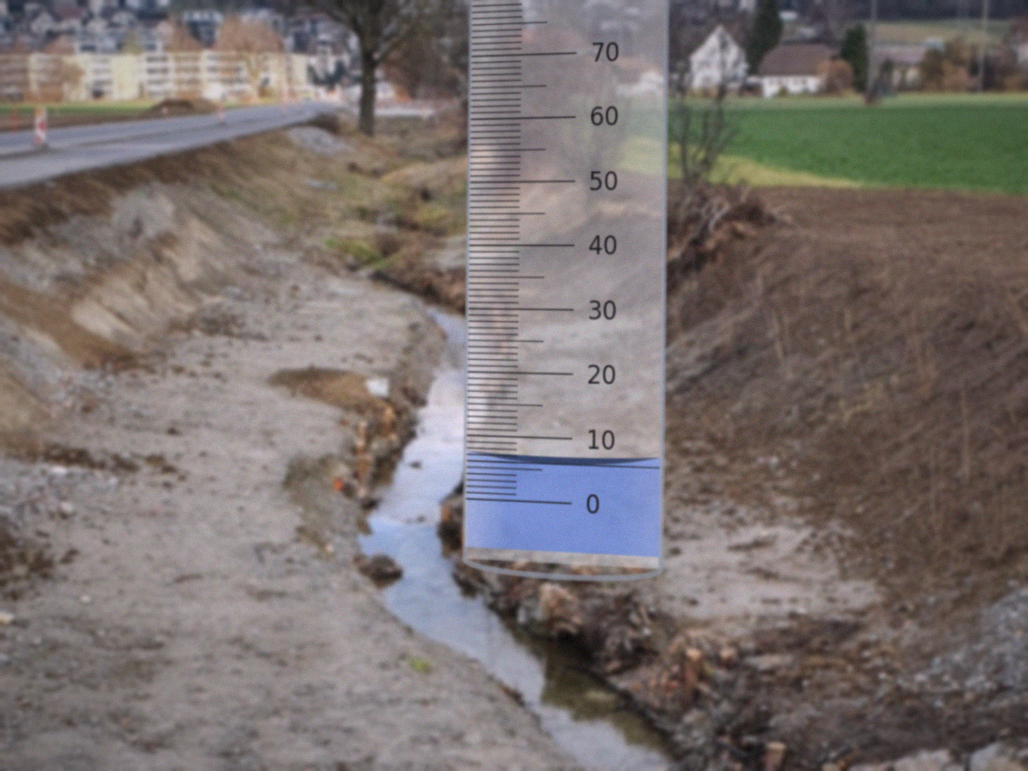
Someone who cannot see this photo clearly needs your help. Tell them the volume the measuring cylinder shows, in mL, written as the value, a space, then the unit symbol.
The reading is 6 mL
